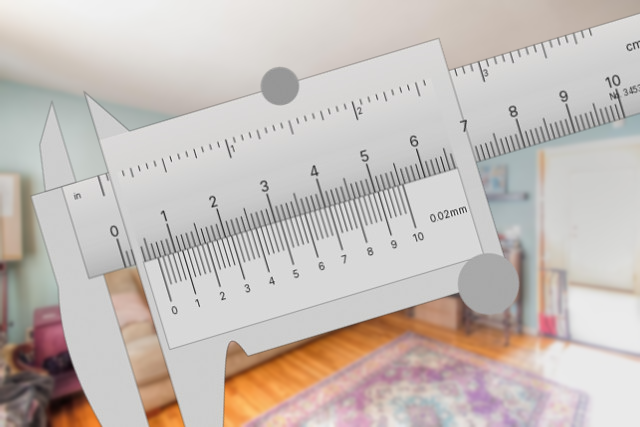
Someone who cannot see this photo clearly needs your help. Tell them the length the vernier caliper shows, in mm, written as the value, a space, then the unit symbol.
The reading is 6.5 mm
